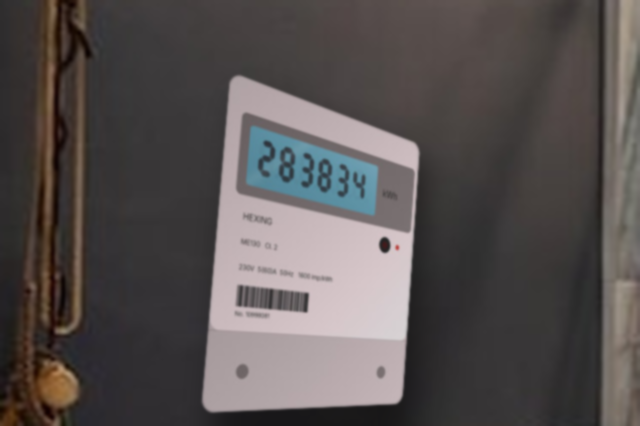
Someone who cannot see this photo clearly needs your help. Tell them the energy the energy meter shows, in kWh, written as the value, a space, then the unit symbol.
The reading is 283834 kWh
